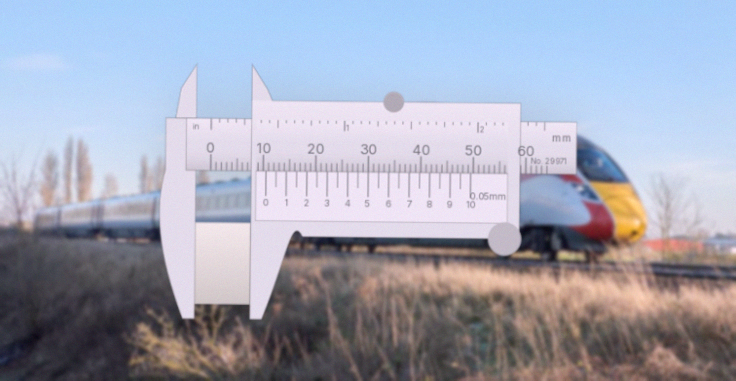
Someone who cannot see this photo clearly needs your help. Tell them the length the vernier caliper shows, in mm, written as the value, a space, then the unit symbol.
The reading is 10.5 mm
